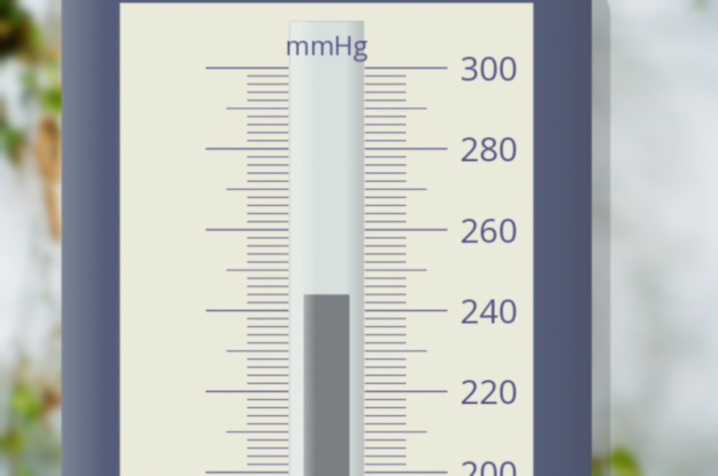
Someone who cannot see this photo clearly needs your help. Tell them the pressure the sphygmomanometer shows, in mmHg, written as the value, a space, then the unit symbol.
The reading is 244 mmHg
